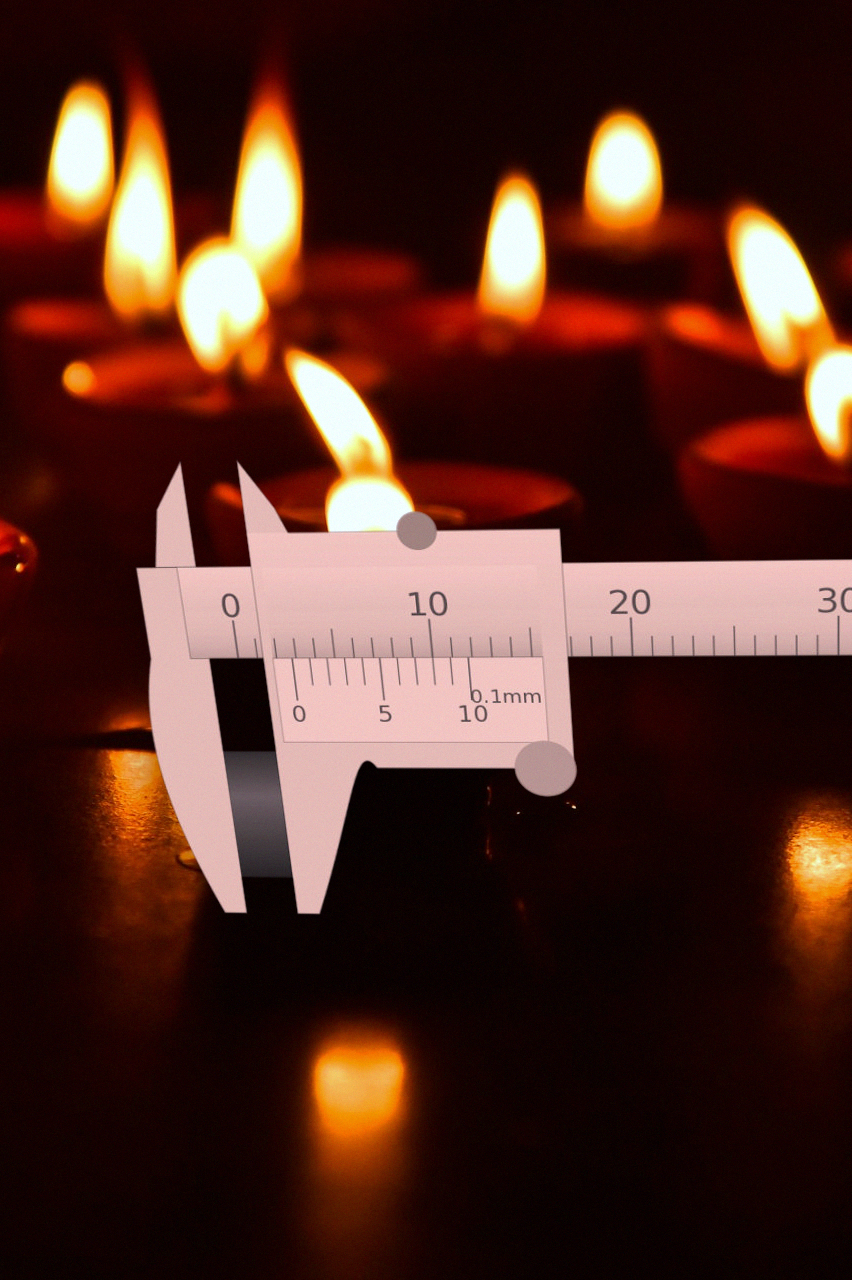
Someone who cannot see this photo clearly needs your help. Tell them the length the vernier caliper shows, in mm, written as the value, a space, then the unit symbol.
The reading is 2.8 mm
